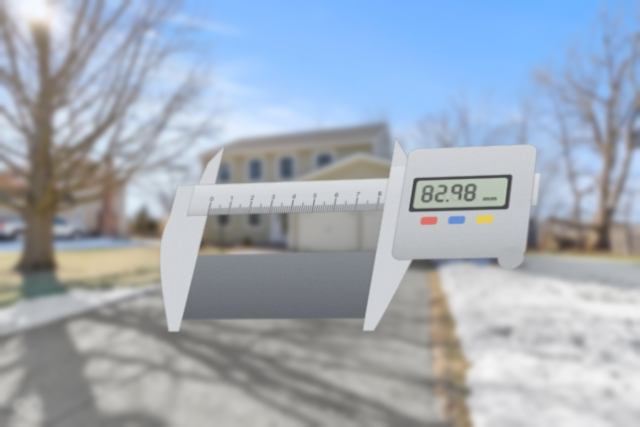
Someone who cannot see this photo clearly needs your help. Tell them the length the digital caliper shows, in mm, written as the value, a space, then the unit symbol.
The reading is 82.98 mm
